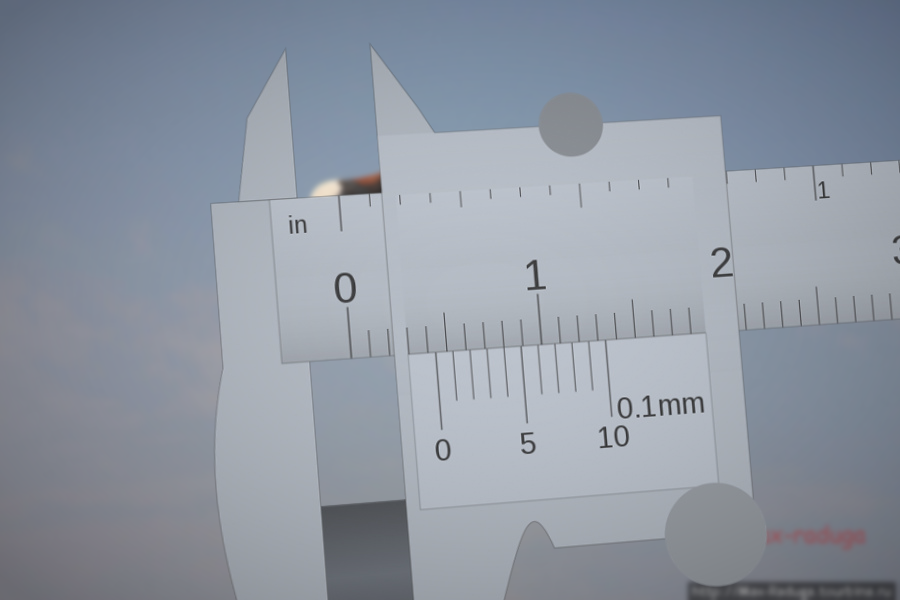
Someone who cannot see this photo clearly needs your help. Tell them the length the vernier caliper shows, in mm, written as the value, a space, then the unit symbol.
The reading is 4.4 mm
